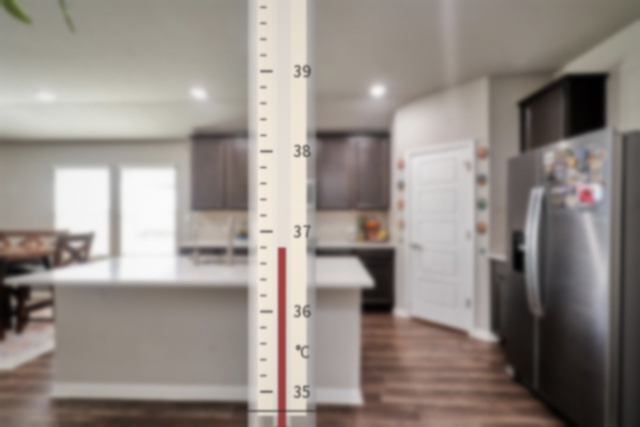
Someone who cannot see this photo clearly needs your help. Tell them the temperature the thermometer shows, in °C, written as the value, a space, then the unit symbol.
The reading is 36.8 °C
